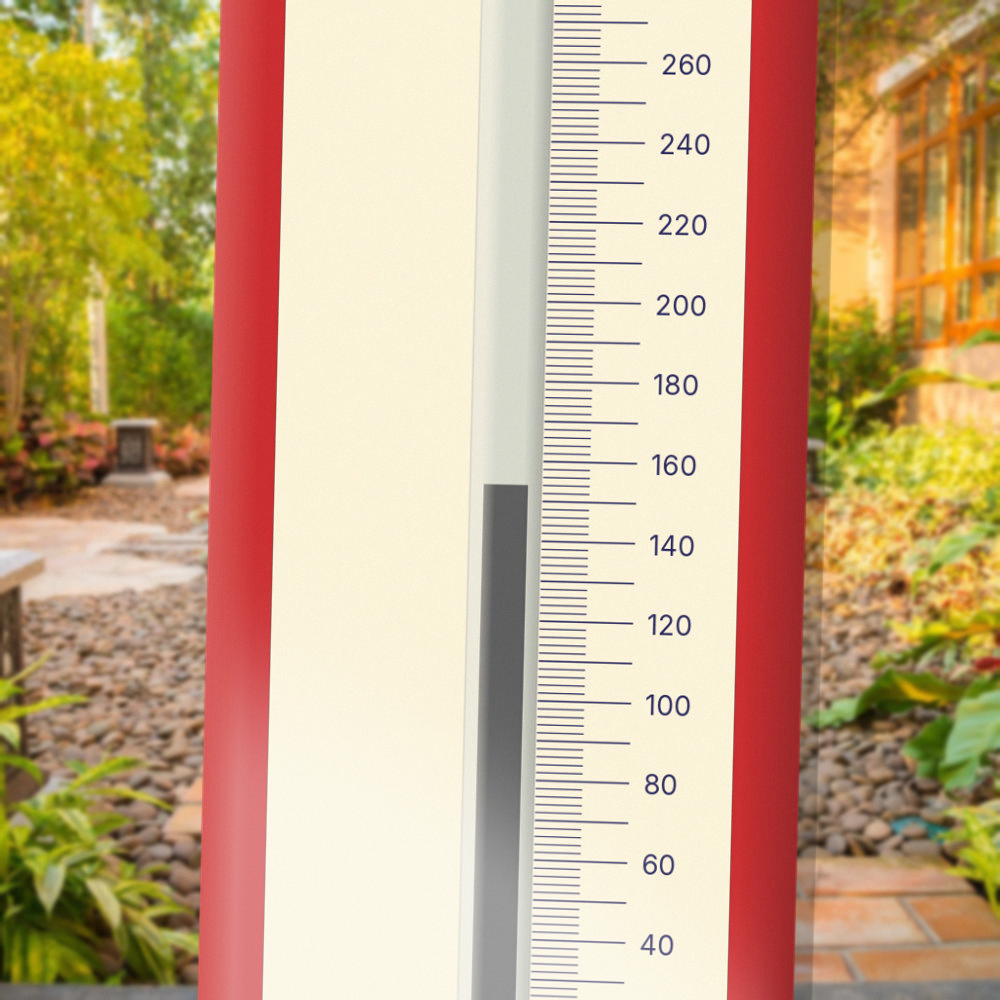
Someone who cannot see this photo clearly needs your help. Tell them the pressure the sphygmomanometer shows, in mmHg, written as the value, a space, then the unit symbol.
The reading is 154 mmHg
